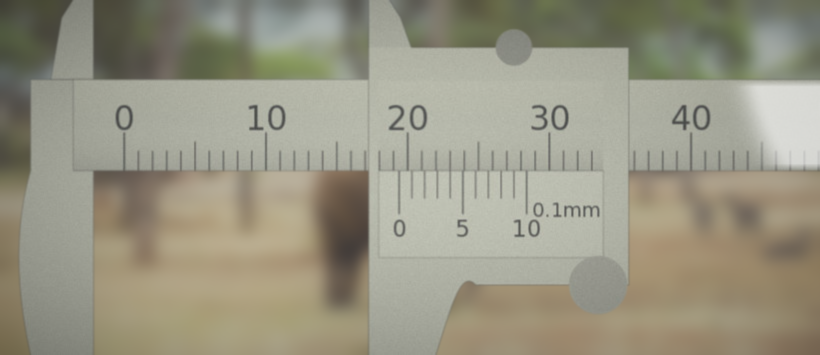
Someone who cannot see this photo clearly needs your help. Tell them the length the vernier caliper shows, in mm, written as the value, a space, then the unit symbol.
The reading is 19.4 mm
